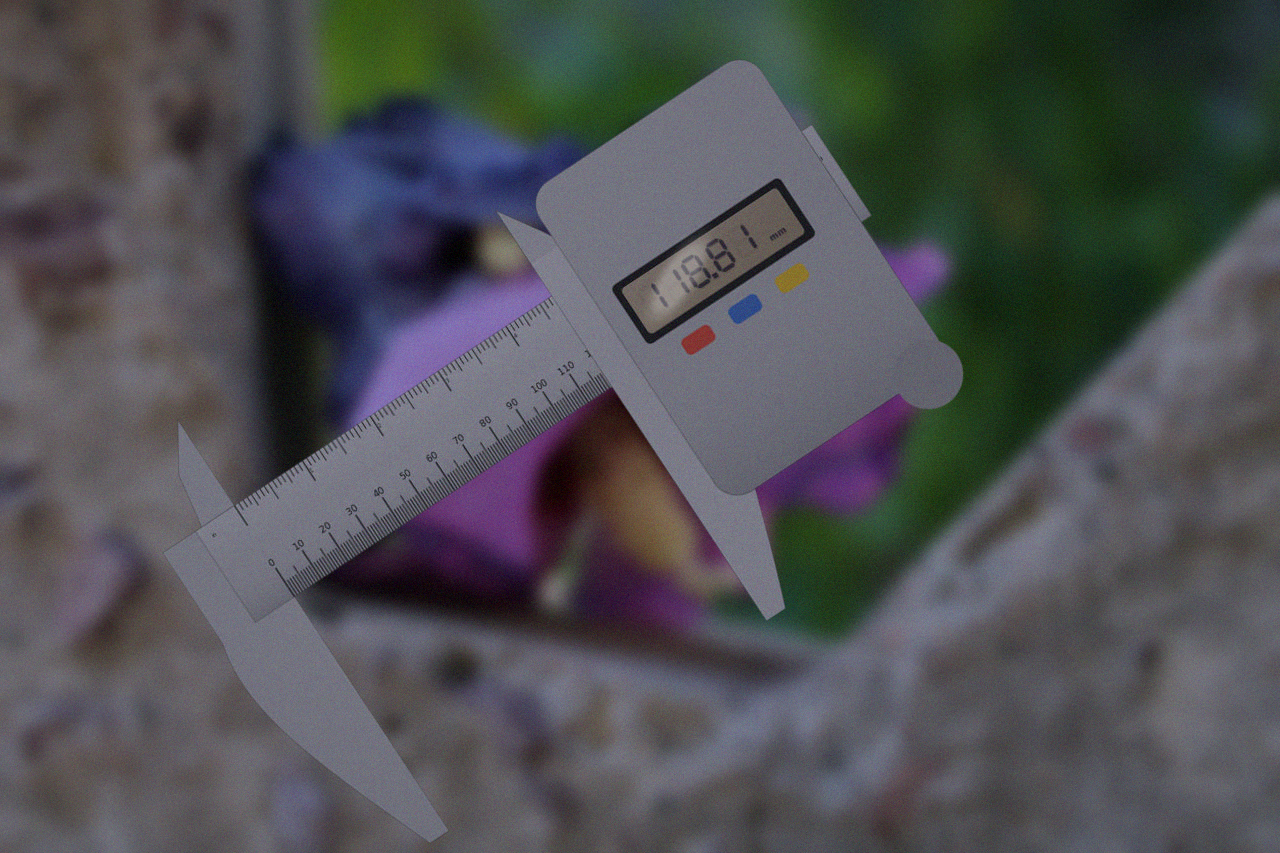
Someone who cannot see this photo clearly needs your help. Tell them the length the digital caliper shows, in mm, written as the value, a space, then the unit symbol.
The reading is 118.81 mm
